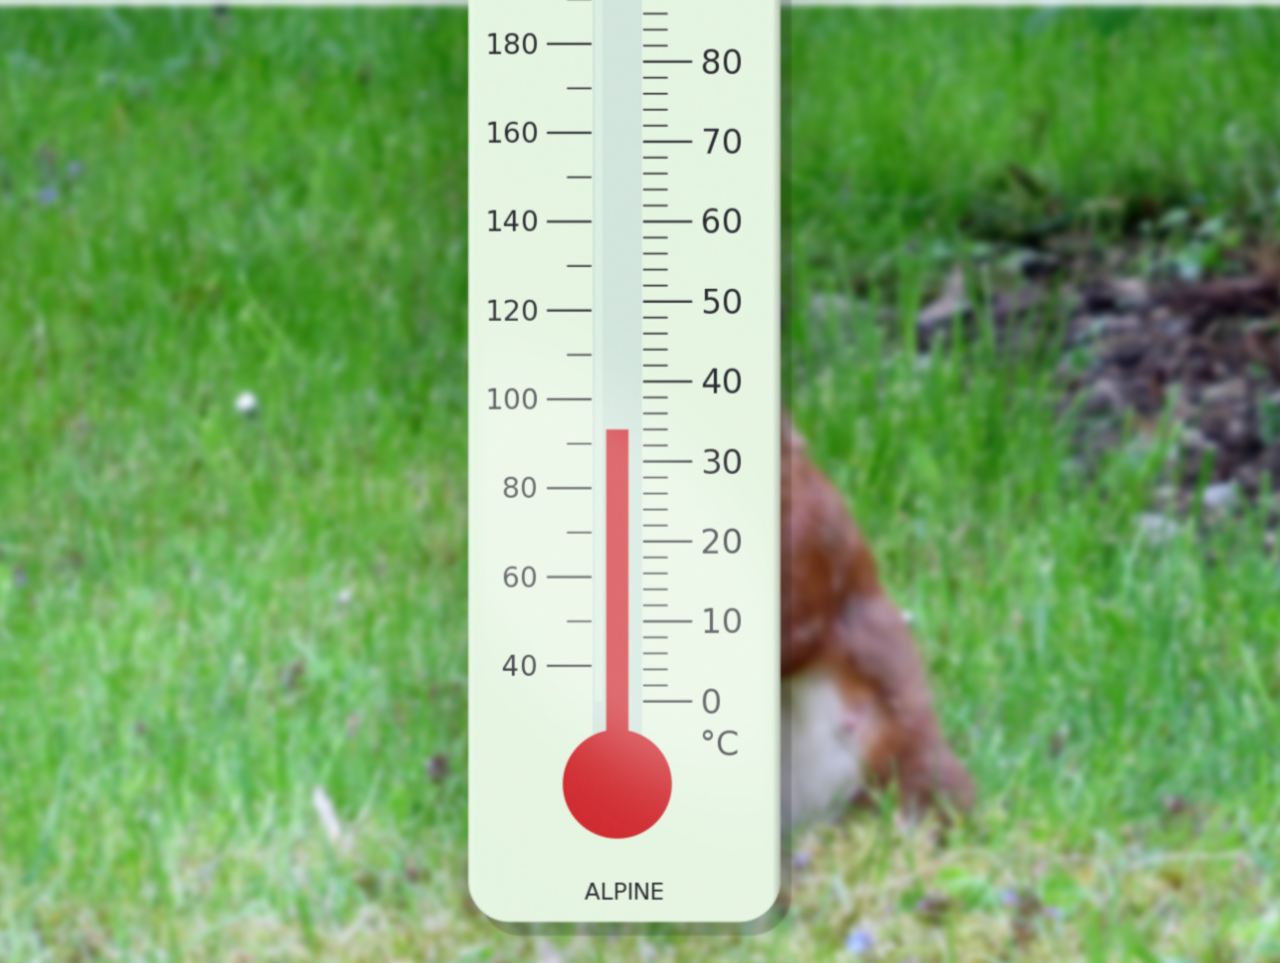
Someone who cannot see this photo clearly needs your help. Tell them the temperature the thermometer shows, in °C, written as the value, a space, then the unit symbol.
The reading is 34 °C
